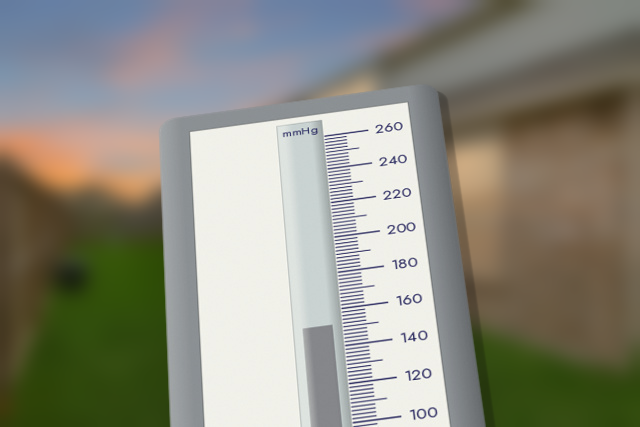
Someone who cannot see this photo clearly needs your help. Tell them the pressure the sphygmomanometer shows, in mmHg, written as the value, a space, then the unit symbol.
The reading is 152 mmHg
